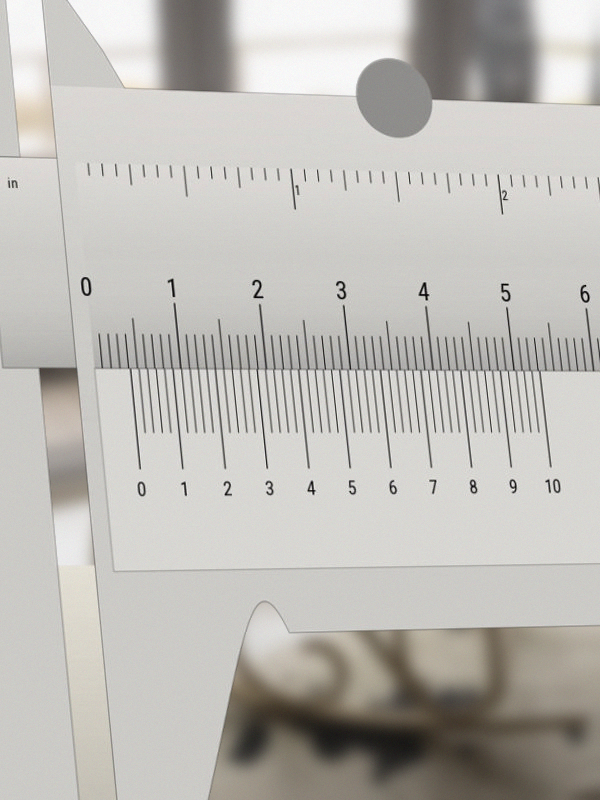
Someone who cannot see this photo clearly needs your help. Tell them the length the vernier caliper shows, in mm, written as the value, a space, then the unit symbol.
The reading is 4.2 mm
